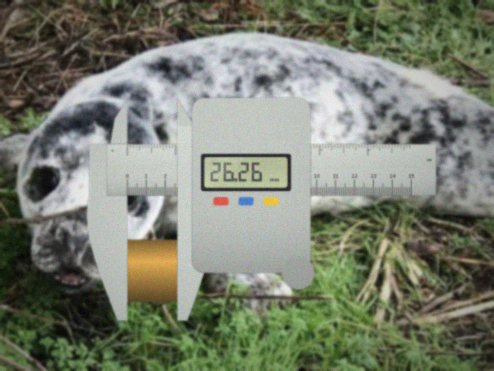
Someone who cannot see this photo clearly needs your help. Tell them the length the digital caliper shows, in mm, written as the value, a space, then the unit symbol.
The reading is 26.26 mm
